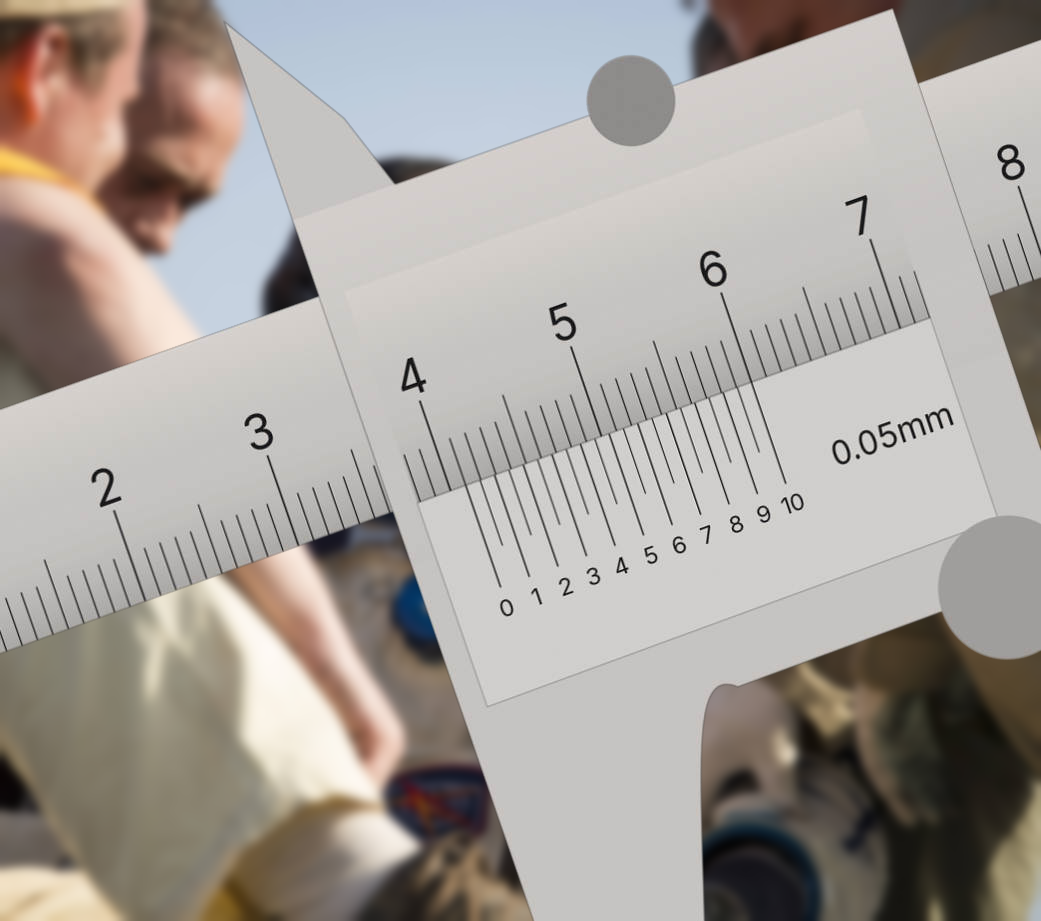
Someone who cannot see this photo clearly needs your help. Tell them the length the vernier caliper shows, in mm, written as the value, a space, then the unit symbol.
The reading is 41.0 mm
